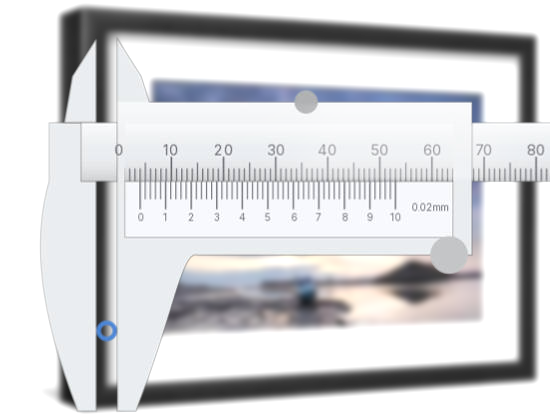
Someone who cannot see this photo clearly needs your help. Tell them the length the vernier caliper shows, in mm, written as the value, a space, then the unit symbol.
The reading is 4.0 mm
